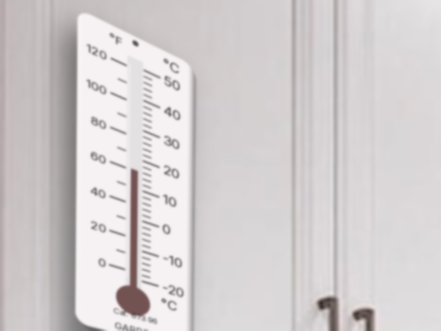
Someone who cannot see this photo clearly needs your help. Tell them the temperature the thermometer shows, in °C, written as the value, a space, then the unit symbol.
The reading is 16 °C
